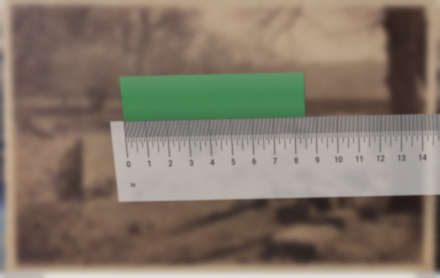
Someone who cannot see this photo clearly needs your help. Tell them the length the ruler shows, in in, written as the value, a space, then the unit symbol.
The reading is 8.5 in
